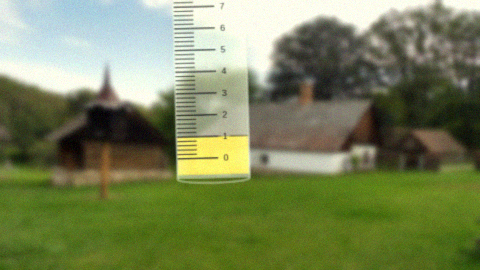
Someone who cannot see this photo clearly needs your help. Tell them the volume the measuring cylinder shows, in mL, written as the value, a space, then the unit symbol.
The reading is 1 mL
